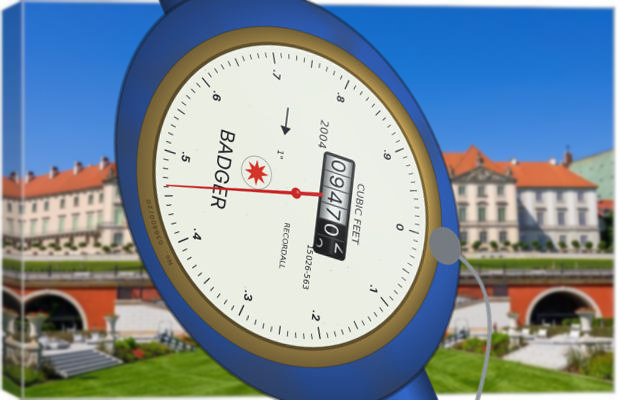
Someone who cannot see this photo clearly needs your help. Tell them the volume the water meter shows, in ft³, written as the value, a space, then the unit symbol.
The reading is 94702.46 ft³
